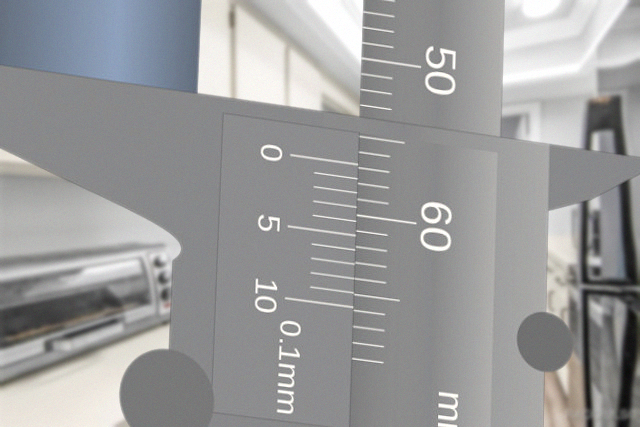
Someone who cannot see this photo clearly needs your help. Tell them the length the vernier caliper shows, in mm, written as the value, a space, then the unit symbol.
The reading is 56.8 mm
